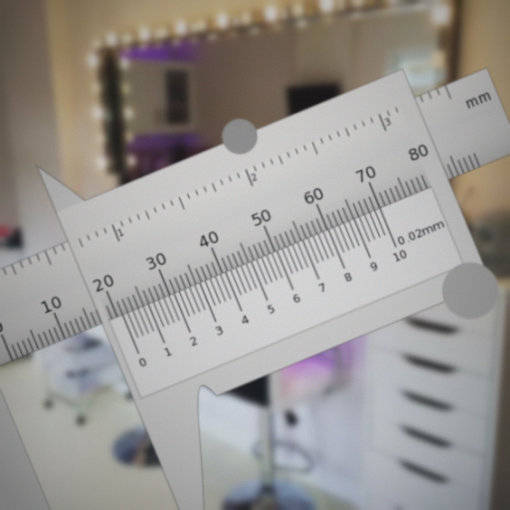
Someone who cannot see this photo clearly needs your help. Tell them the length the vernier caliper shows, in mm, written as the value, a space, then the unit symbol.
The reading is 21.0 mm
